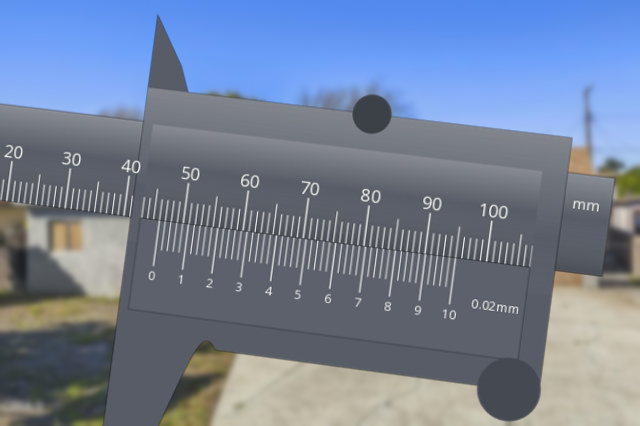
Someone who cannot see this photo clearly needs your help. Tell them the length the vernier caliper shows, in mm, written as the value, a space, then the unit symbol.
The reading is 46.0 mm
